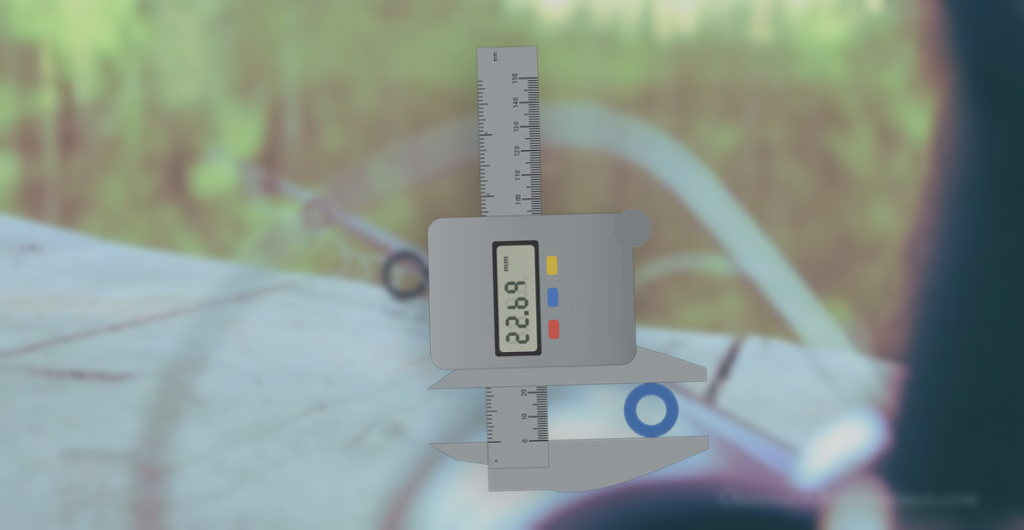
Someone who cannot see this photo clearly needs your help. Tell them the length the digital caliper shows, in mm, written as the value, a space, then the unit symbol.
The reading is 22.69 mm
